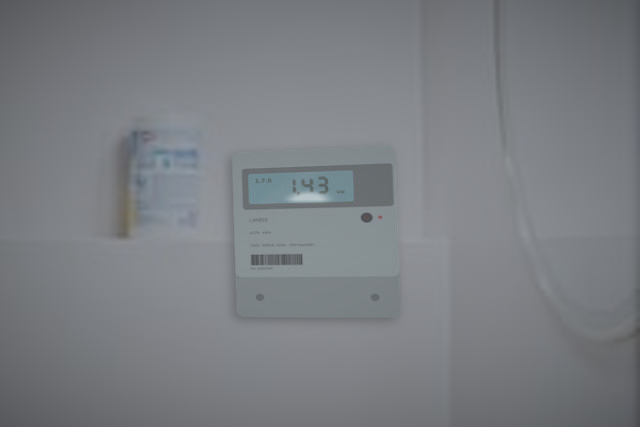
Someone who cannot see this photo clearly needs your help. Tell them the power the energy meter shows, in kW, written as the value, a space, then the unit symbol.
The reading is 1.43 kW
